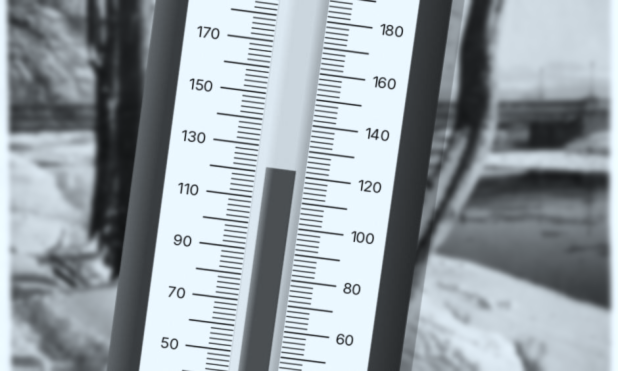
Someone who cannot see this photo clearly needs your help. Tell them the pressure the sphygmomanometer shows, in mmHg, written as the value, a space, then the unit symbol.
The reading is 122 mmHg
